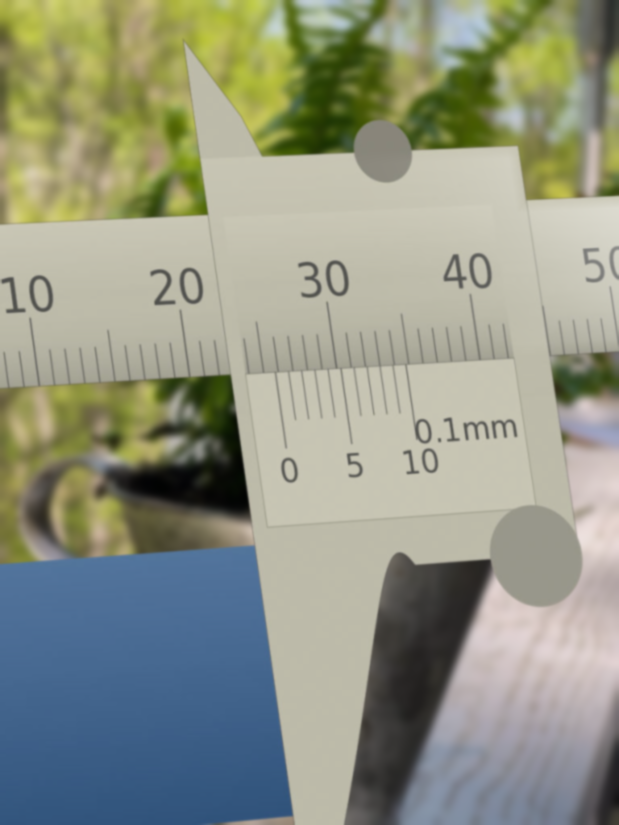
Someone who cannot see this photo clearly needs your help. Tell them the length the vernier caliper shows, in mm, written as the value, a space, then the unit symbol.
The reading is 25.8 mm
